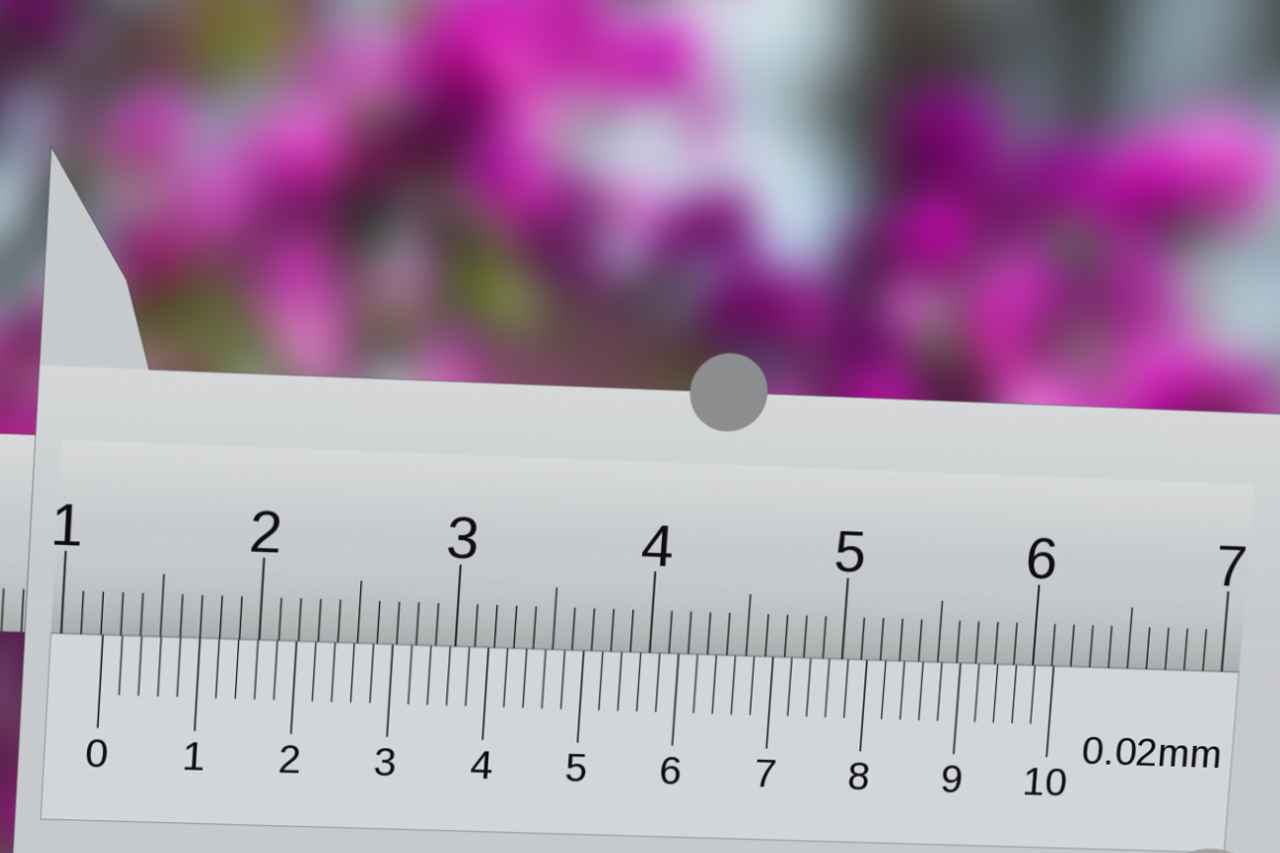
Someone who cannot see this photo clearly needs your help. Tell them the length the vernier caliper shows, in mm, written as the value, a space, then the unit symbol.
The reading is 12.1 mm
